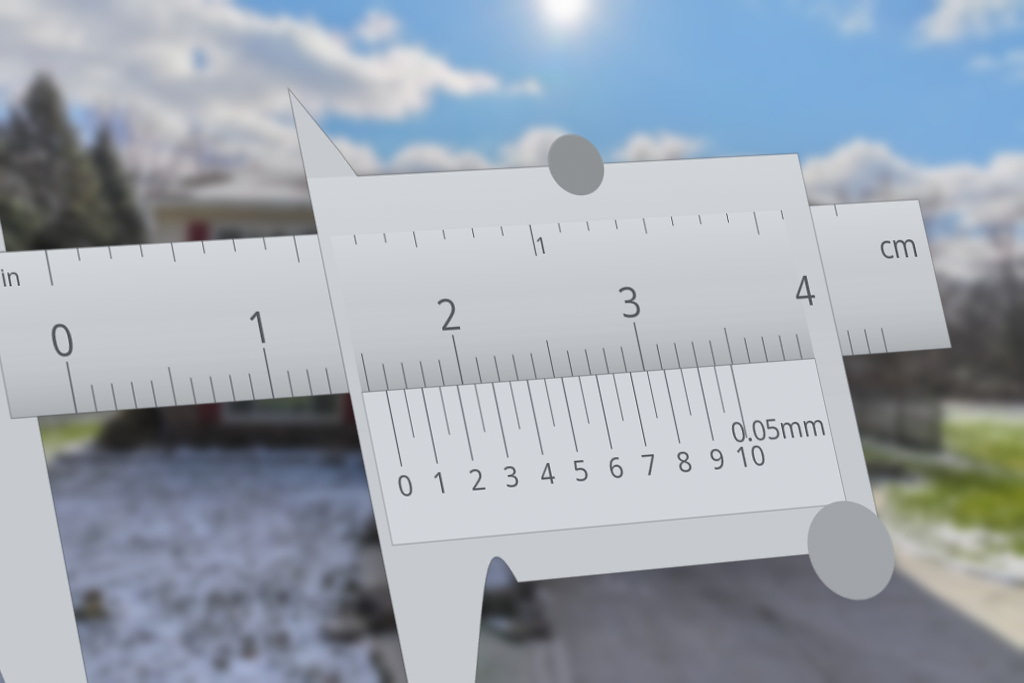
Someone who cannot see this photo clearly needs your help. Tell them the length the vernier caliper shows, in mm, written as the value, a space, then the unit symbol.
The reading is 15.9 mm
